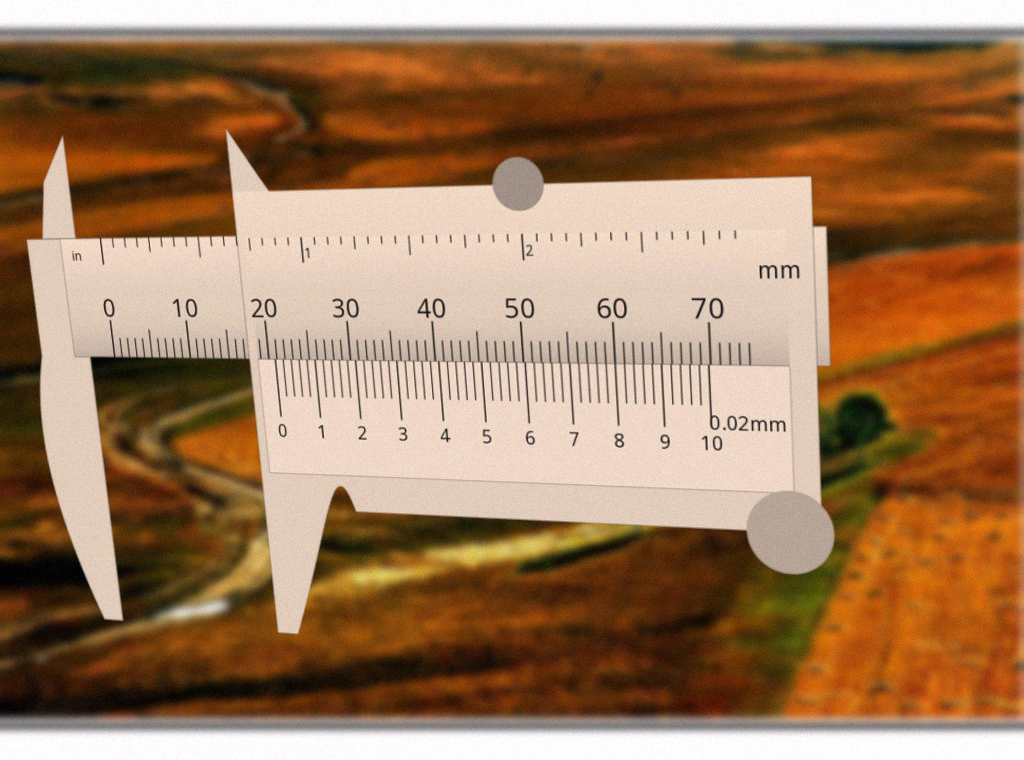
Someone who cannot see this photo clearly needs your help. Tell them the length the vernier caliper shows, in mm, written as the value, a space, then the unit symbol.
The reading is 20.8 mm
